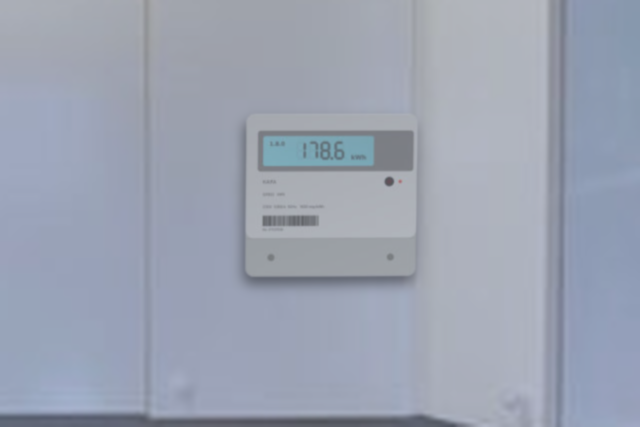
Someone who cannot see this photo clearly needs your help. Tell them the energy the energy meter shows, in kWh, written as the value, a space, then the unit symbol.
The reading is 178.6 kWh
